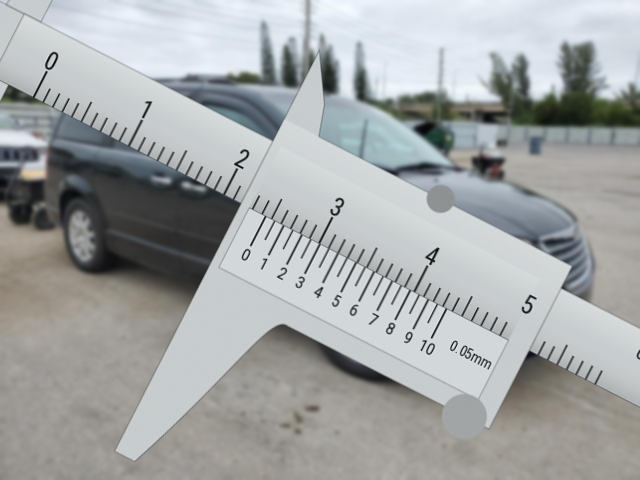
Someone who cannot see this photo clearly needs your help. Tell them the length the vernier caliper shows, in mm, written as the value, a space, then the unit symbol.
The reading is 24.4 mm
